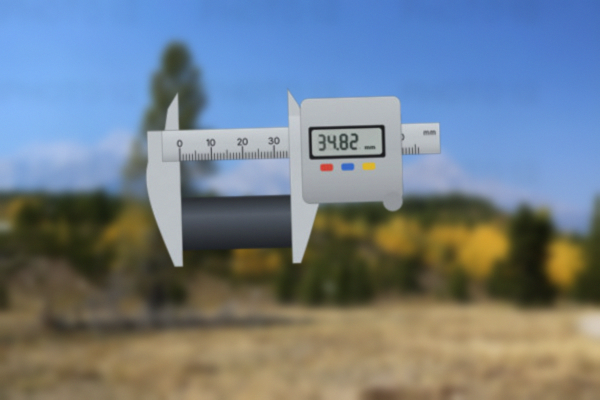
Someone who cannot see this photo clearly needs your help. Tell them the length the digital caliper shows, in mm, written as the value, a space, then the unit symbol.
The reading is 34.82 mm
